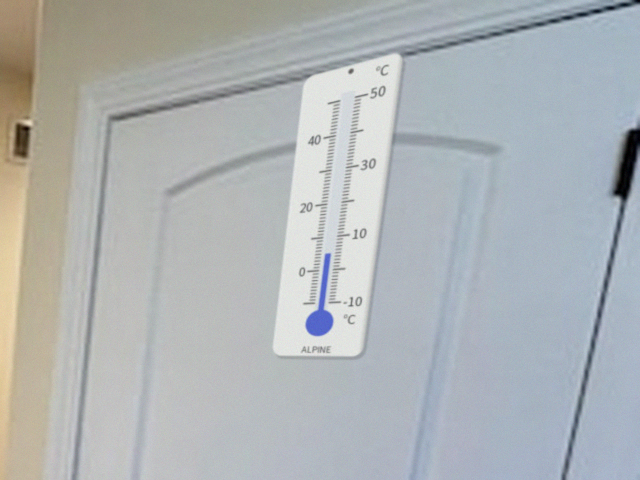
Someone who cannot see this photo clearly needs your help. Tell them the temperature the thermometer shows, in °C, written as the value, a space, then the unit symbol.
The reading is 5 °C
